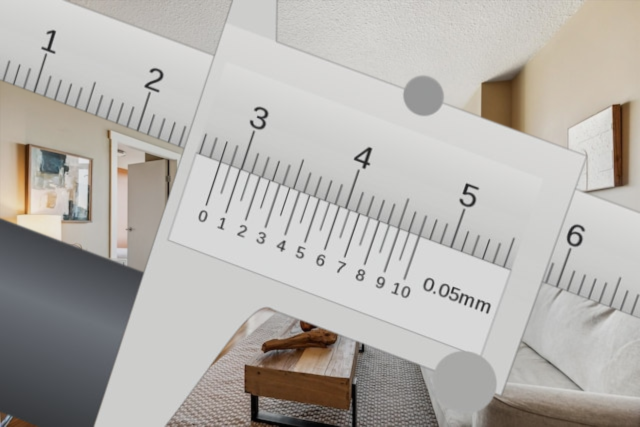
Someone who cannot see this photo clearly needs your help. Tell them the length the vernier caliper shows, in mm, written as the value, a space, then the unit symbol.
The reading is 28.0 mm
